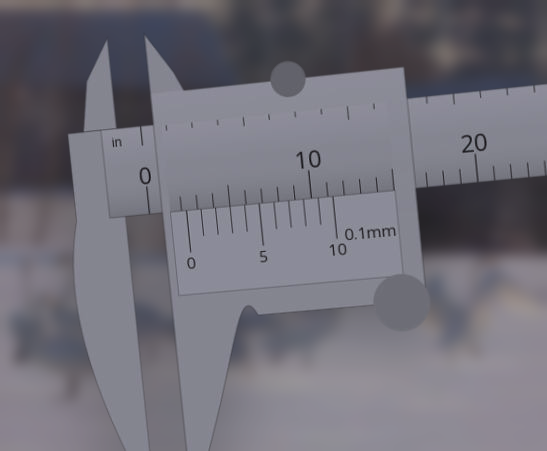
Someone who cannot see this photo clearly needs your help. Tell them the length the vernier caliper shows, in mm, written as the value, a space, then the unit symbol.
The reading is 2.3 mm
